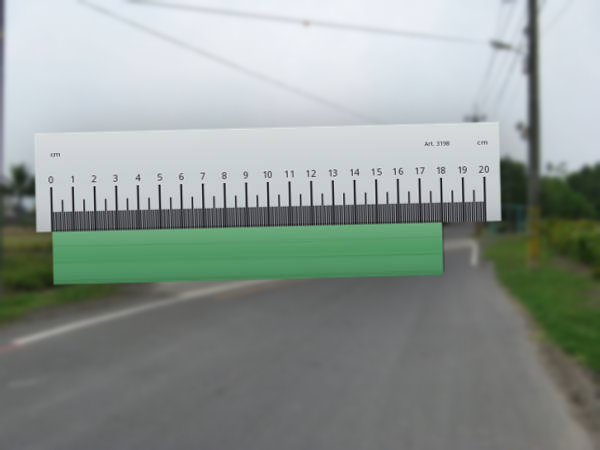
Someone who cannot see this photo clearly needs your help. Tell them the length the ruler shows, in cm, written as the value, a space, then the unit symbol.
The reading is 18 cm
